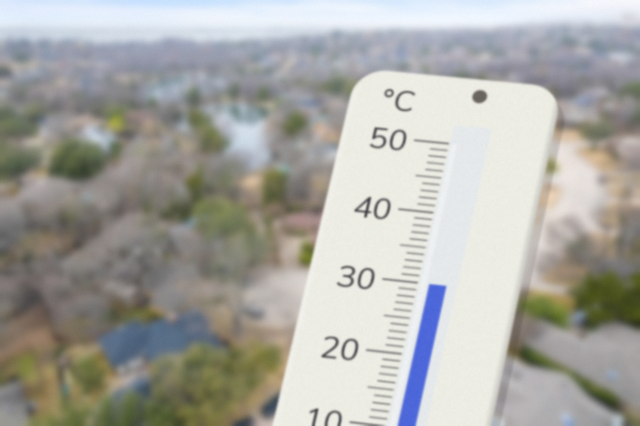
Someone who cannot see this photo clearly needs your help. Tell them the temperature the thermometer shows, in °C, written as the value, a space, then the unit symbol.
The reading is 30 °C
